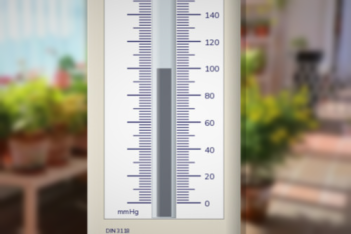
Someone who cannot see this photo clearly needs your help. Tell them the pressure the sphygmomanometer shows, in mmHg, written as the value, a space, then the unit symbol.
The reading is 100 mmHg
